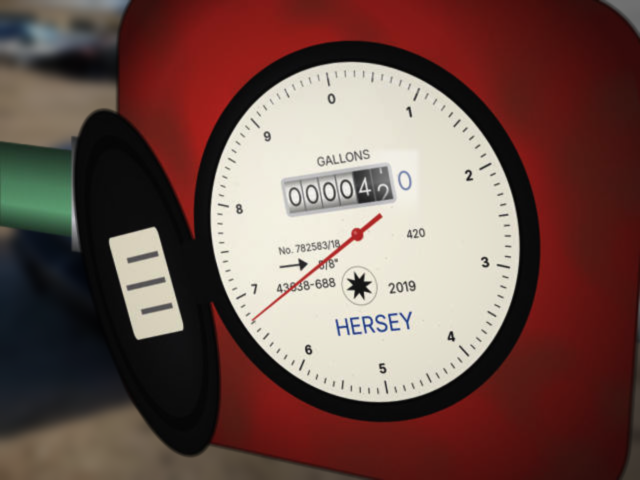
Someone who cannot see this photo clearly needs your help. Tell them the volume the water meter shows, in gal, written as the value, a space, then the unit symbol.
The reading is 416.7 gal
